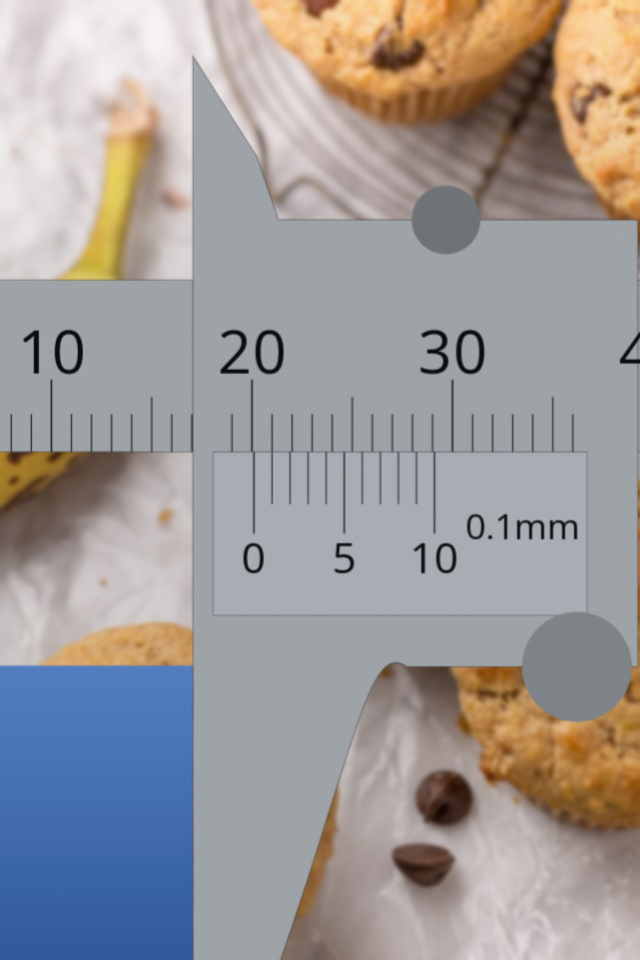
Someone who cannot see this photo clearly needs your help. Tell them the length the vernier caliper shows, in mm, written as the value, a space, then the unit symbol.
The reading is 20.1 mm
